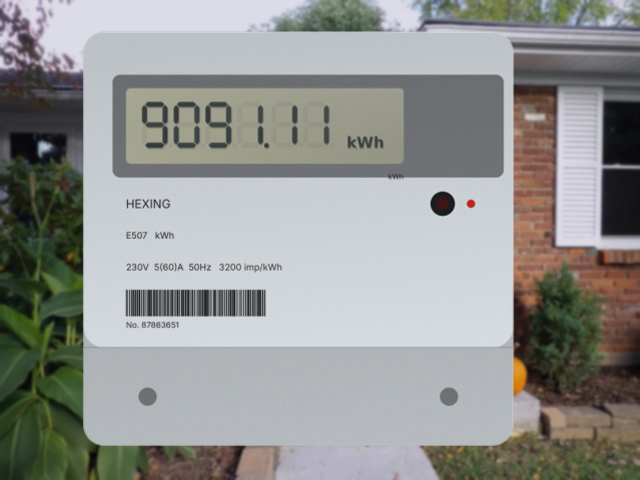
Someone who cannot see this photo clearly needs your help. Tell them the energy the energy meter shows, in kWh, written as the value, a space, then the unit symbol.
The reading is 9091.11 kWh
